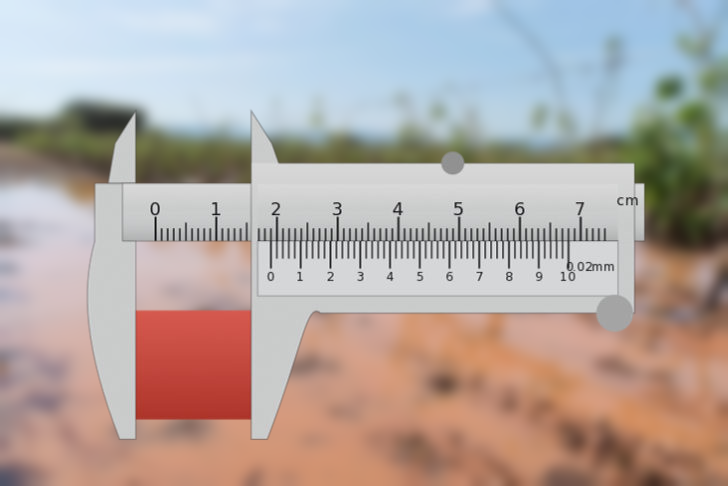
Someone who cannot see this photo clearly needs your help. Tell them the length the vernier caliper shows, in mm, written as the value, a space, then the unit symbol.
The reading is 19.0 mm
